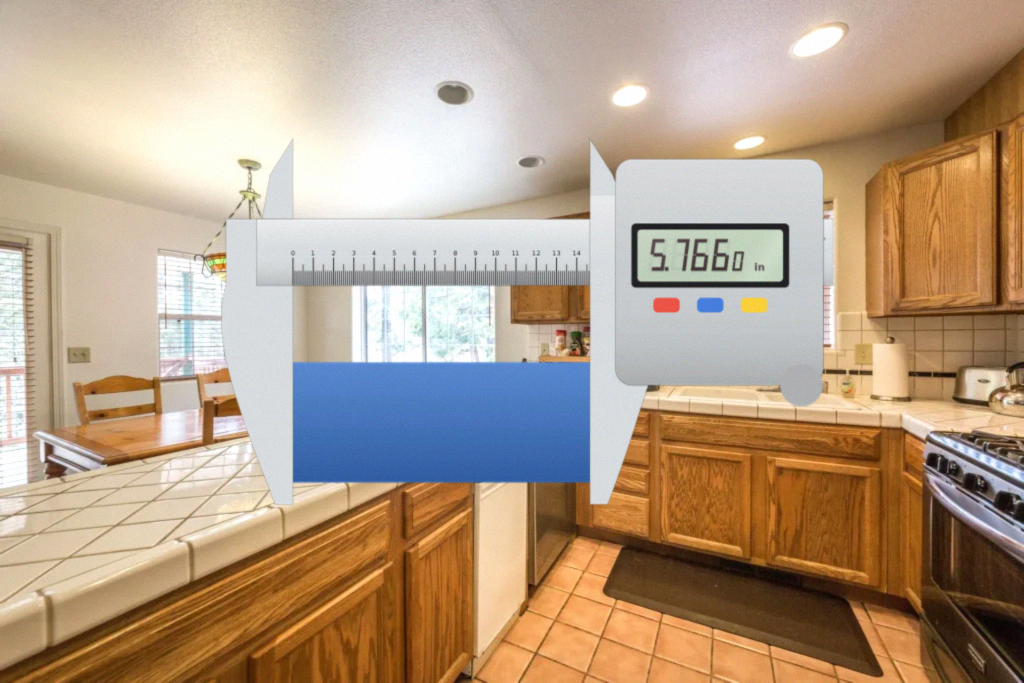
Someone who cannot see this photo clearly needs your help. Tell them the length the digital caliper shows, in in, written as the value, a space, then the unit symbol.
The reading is 5.7660 in
